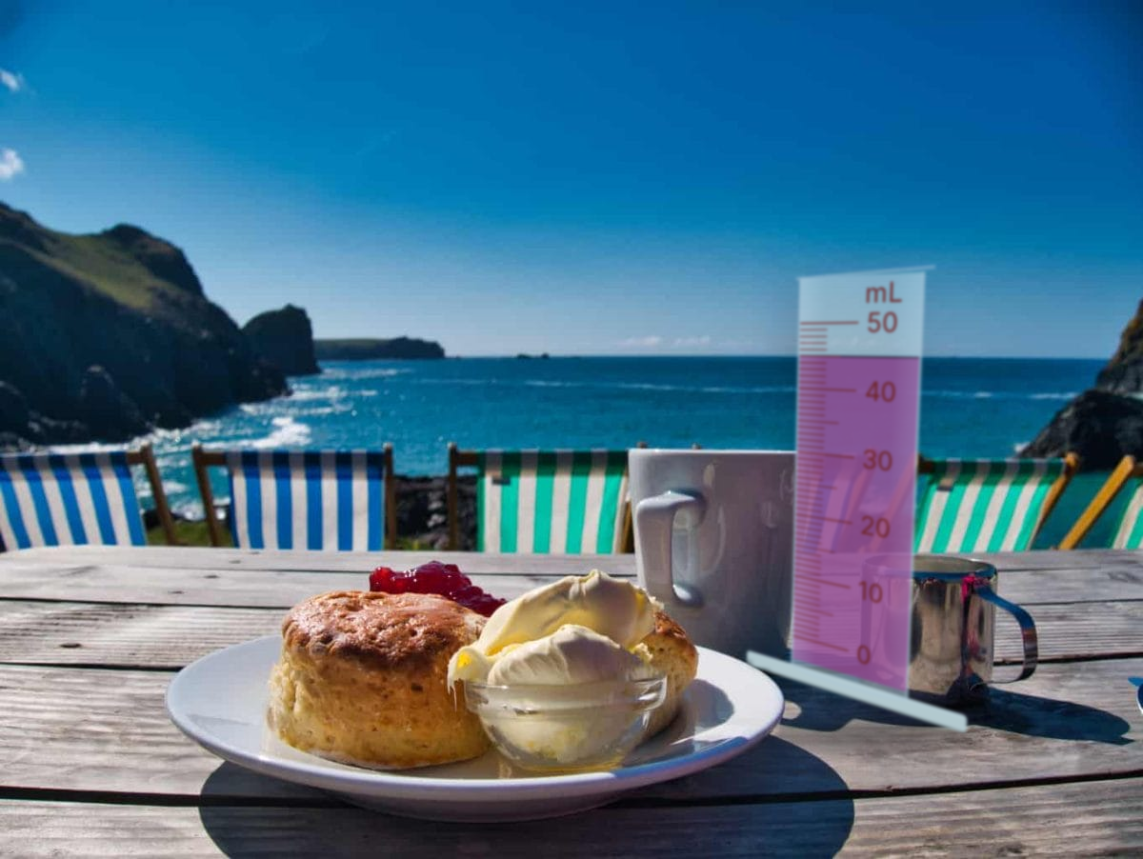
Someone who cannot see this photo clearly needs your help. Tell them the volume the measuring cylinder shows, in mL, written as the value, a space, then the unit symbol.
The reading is 45 mL
